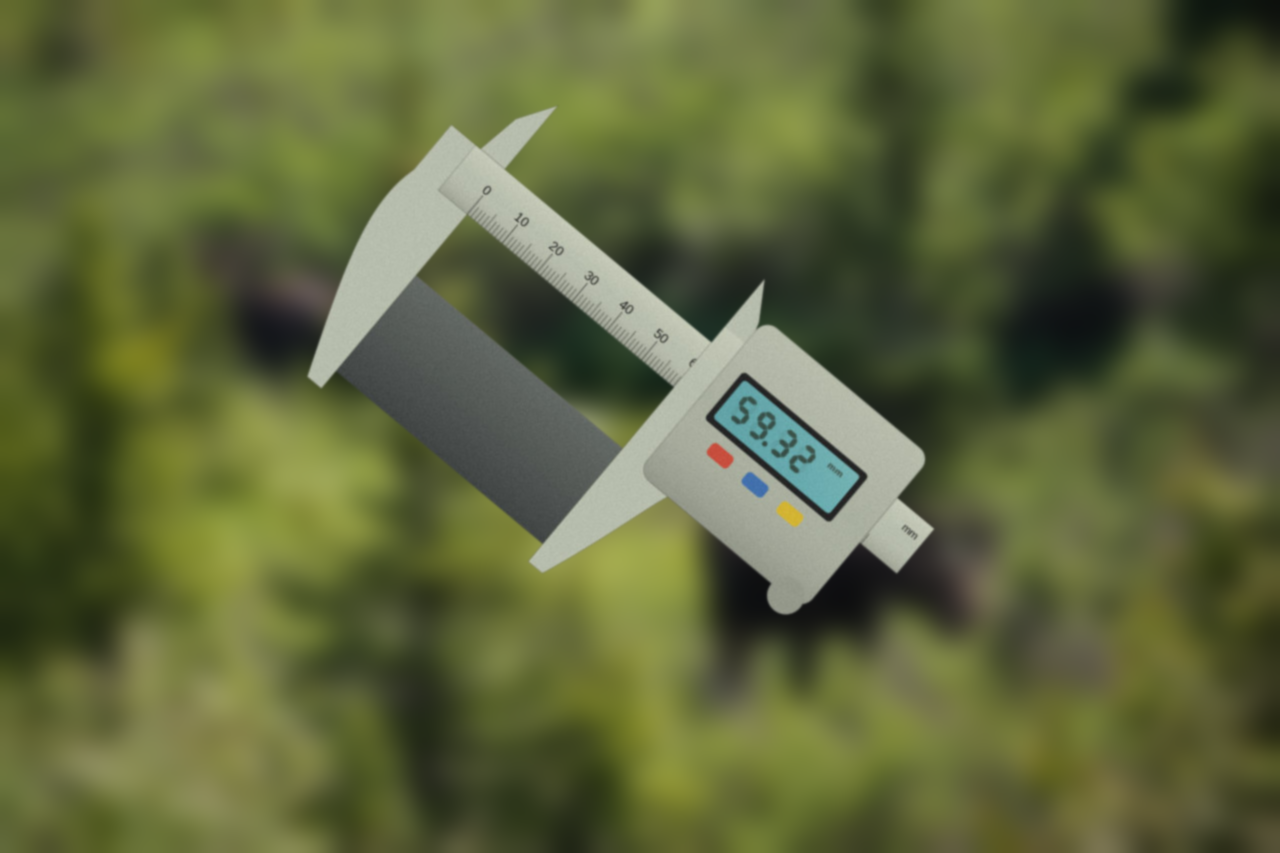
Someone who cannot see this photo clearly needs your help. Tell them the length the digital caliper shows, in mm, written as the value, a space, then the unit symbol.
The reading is 59.32 mm
